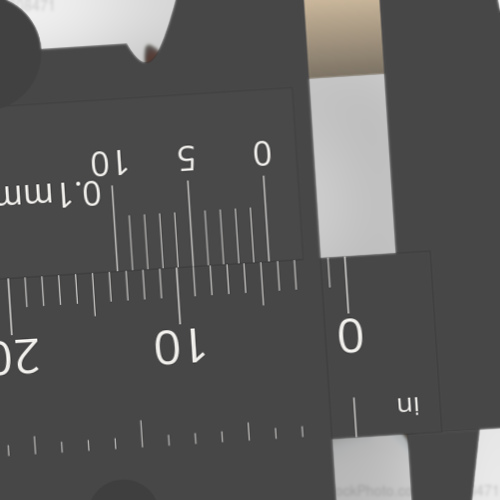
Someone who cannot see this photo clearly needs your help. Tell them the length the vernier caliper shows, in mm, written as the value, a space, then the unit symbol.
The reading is 4.5 mm
